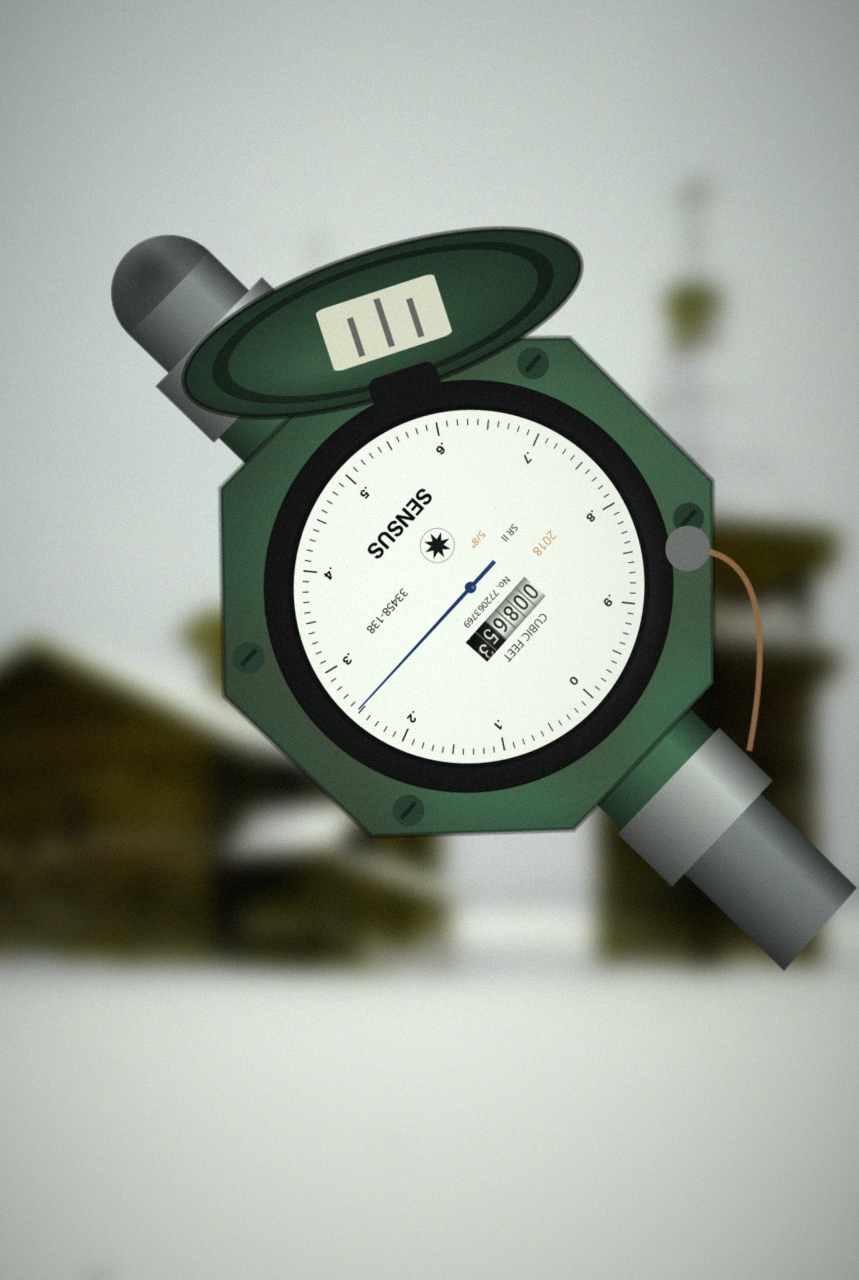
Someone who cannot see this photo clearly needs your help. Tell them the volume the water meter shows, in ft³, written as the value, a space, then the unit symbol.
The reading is 8653.25 ft³
